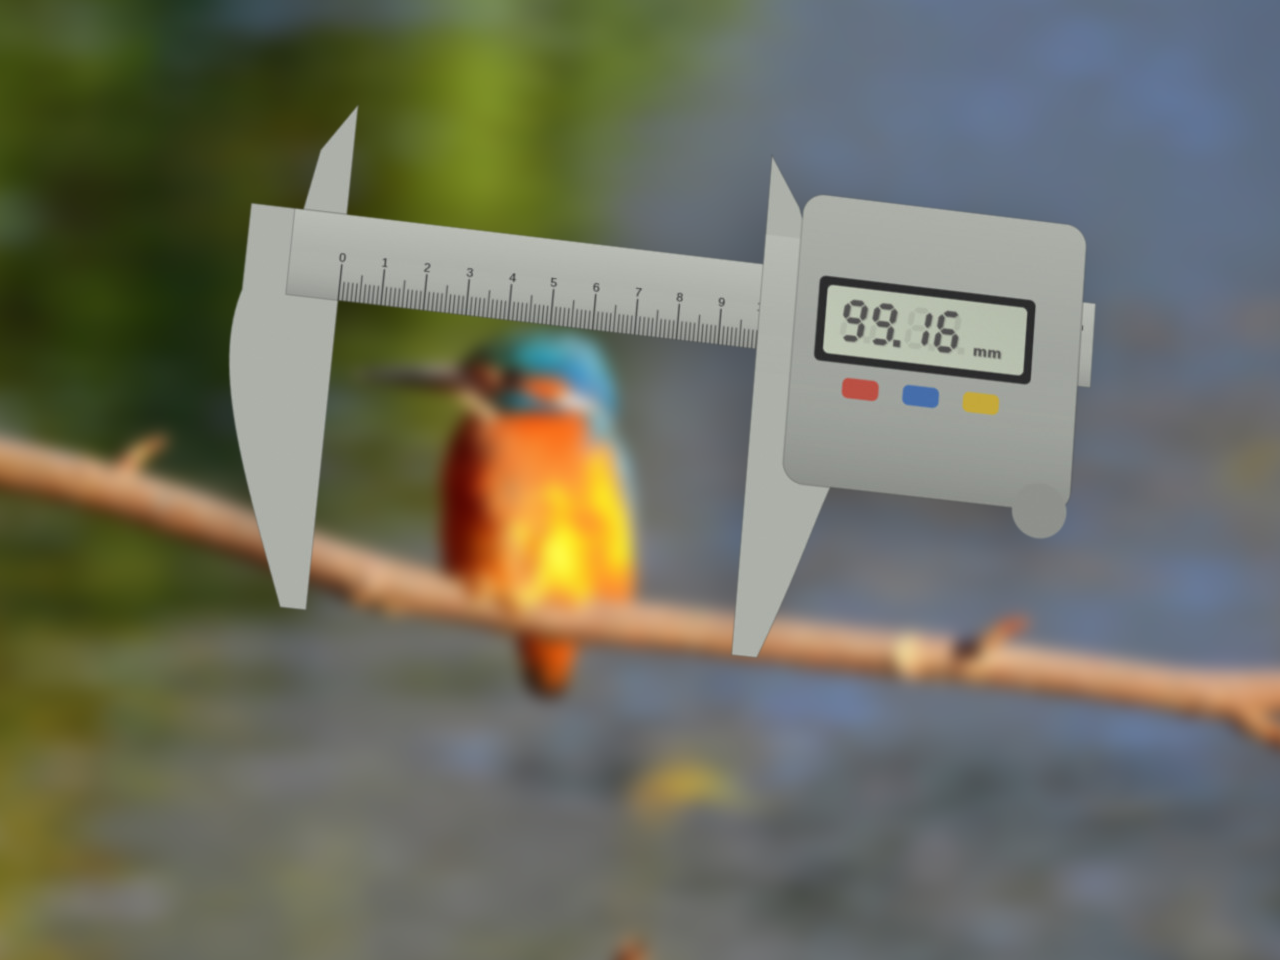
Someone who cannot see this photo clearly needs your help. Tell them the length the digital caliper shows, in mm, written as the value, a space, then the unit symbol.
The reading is 99.16 mm
